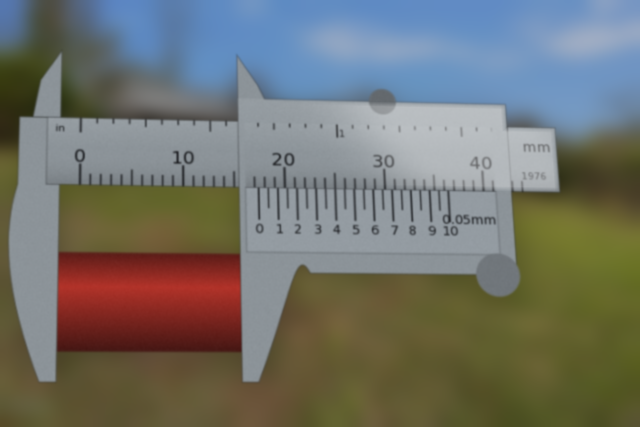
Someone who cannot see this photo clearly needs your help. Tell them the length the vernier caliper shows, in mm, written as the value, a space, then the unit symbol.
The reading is 17.4 mm
